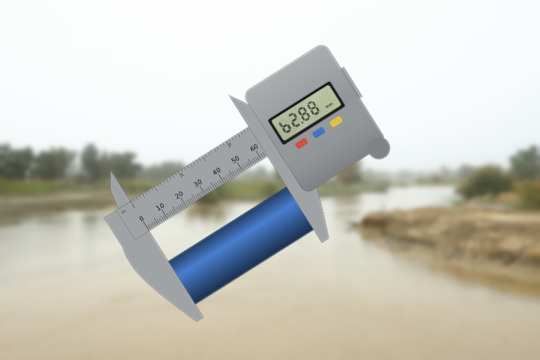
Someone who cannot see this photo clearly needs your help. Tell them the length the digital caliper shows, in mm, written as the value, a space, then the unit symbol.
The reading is 62.88 mm
